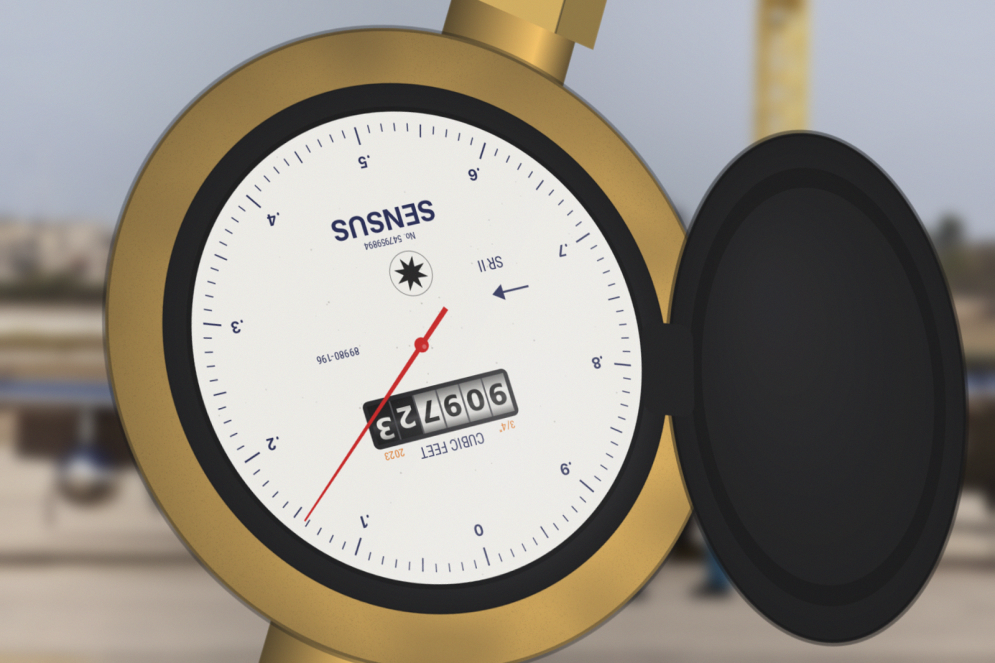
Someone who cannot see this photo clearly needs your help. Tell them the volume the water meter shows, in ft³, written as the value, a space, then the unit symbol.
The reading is 909723.14 ft³
